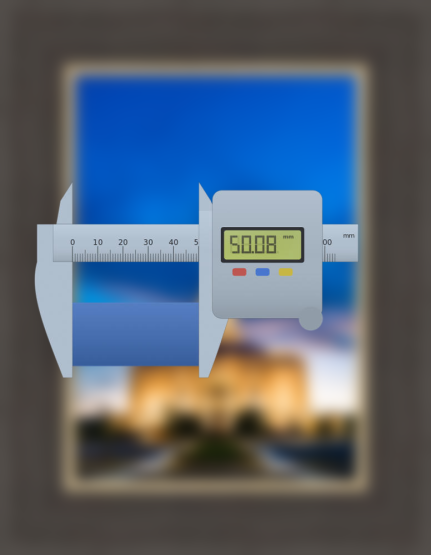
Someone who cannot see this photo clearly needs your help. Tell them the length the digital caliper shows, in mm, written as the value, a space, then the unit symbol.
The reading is 50.08 mm
